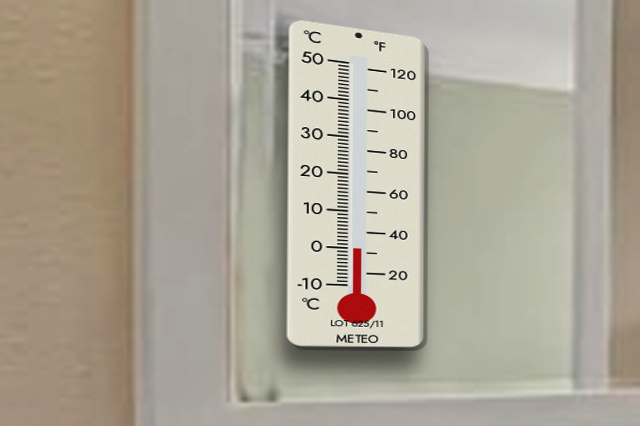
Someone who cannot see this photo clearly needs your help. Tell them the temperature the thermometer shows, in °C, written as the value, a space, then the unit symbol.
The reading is 0 °C
